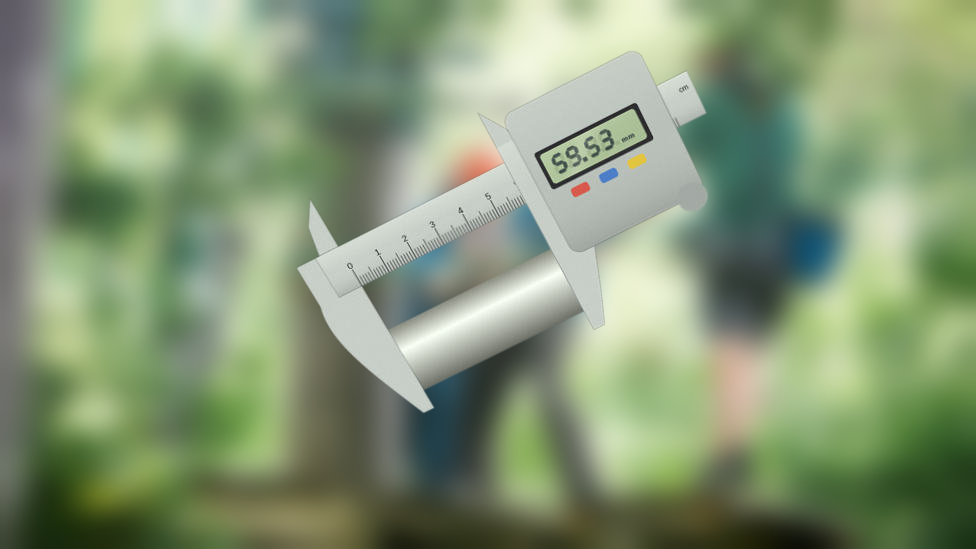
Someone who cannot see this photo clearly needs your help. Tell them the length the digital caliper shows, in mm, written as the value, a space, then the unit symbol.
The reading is 59.53 mm
